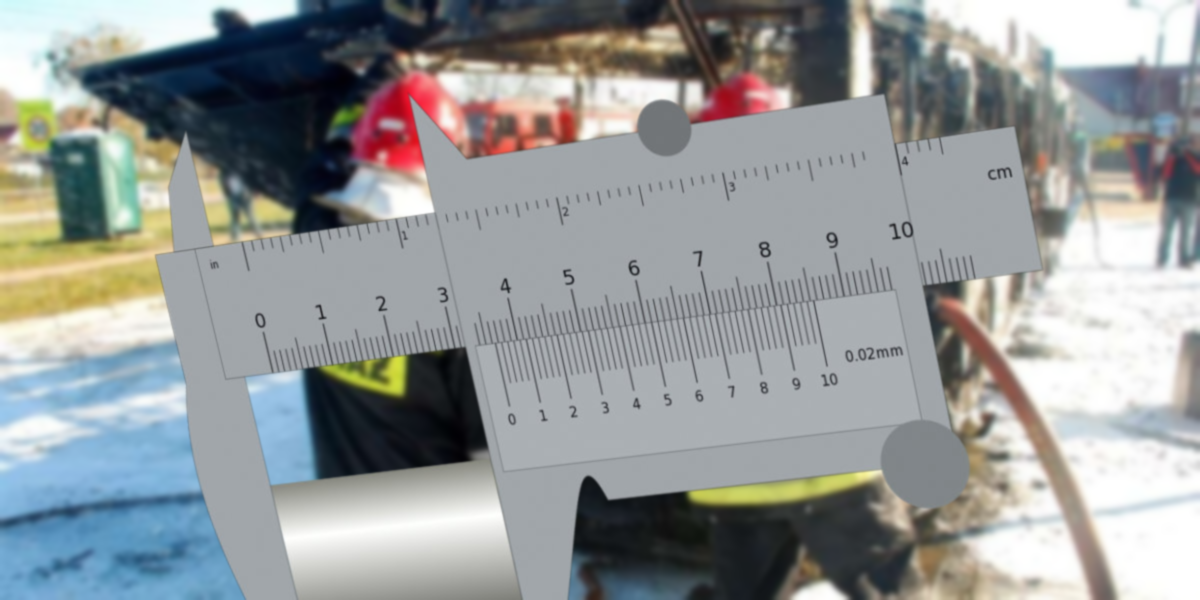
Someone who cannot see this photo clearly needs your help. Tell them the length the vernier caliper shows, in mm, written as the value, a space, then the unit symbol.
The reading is 36.5 mm
